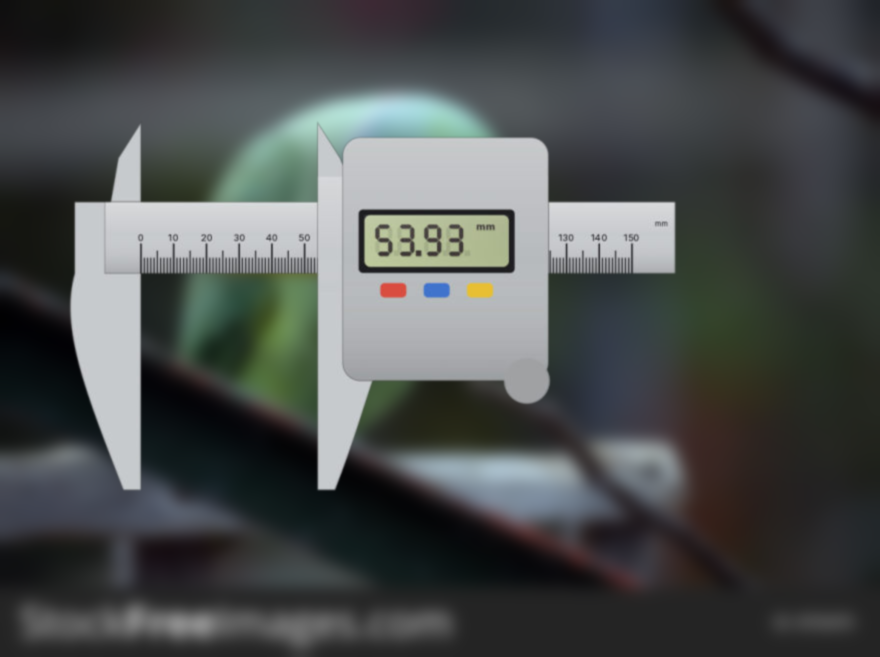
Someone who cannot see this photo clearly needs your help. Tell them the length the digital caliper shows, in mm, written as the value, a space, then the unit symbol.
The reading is 53.93 mm
